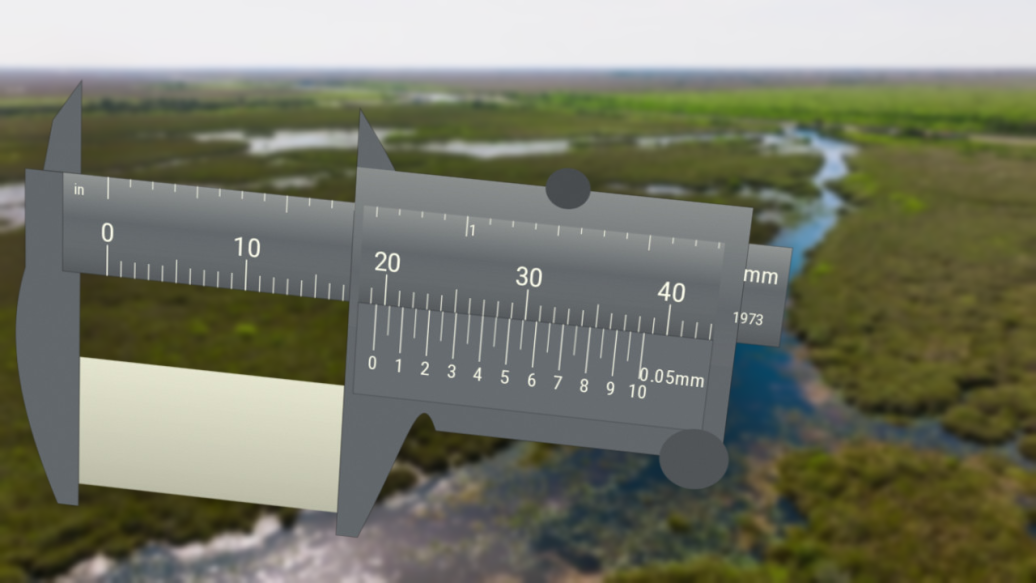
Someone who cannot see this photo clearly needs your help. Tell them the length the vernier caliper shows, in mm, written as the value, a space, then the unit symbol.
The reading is 19.4 mm
